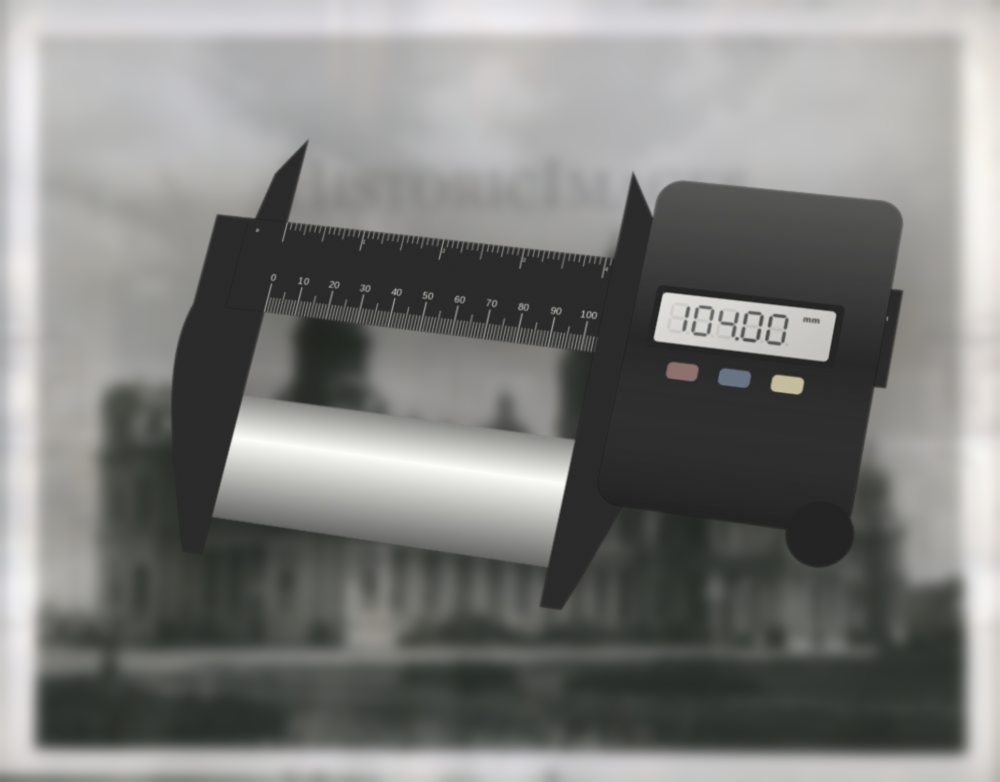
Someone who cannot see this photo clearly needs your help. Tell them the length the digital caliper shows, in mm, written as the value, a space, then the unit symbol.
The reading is 104.00 mm
